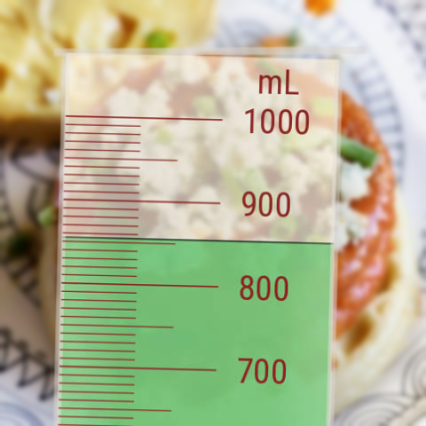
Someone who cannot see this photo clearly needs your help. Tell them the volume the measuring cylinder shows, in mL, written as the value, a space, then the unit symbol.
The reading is 855 mL
